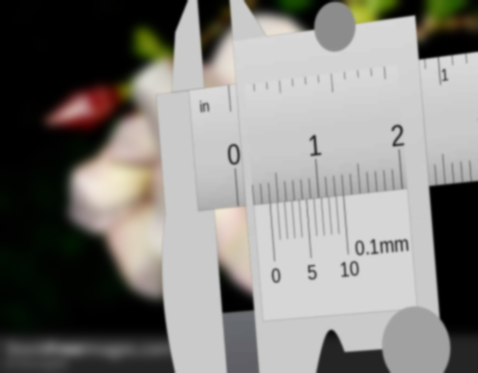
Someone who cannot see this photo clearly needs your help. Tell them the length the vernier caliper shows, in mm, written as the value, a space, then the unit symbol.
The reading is 4.0 mm
